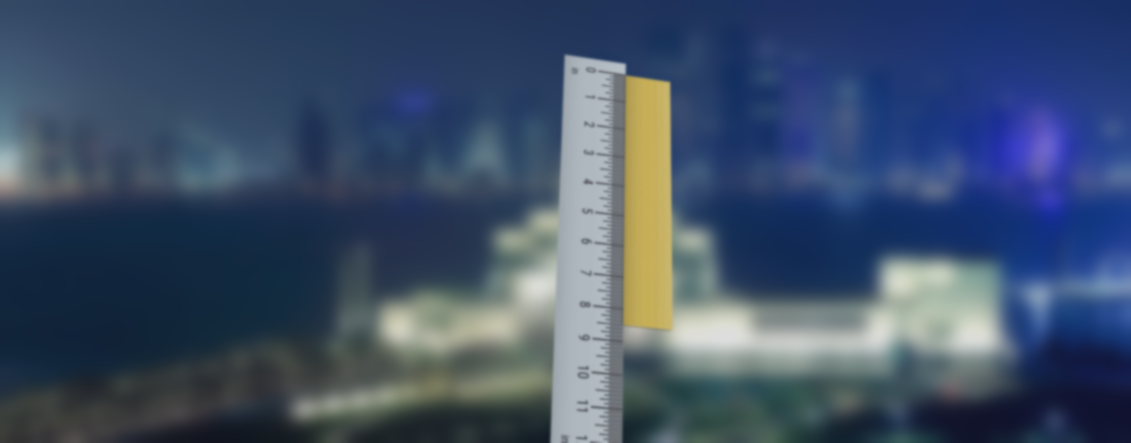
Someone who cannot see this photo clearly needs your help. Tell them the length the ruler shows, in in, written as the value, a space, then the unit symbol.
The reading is 8.5 in
